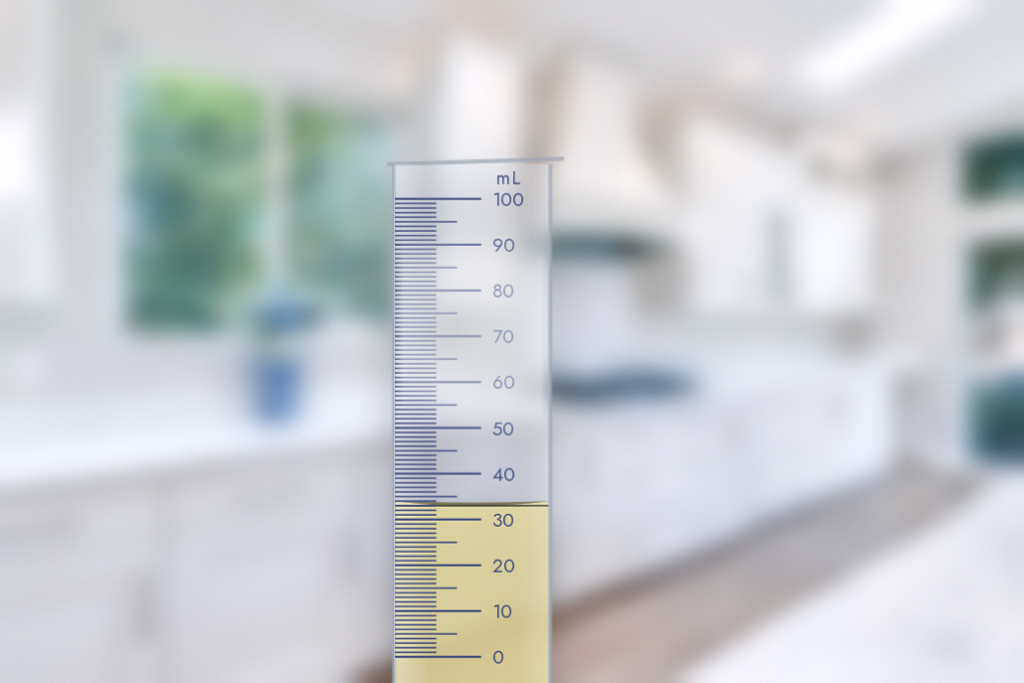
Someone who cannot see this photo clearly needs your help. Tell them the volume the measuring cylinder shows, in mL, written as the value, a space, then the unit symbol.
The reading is 33 mL
